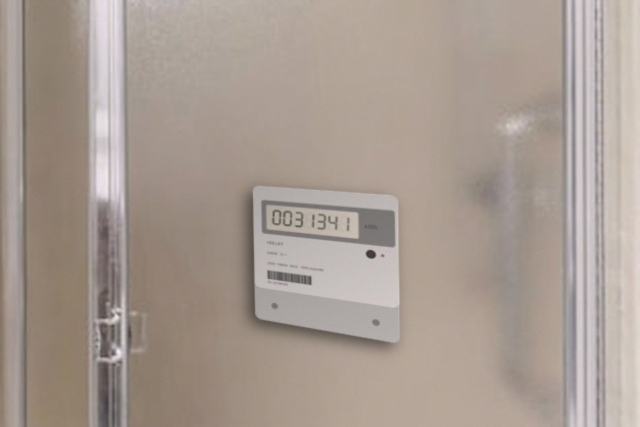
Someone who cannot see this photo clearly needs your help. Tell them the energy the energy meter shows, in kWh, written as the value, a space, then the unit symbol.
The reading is 31341 kWh
